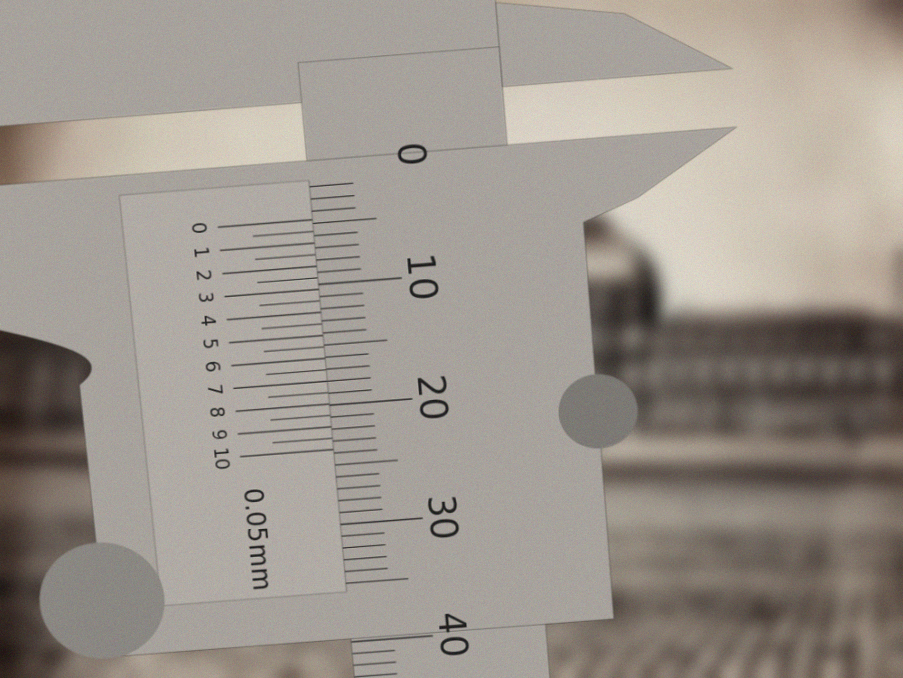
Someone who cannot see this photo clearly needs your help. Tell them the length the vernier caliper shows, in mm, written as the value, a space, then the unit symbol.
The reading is 4.7 mm
